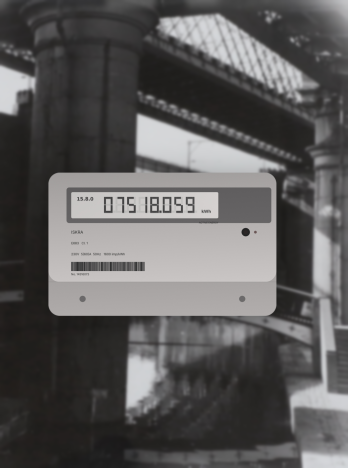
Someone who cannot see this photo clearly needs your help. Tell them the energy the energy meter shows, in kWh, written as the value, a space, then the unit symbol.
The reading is 7518.059 kWh
